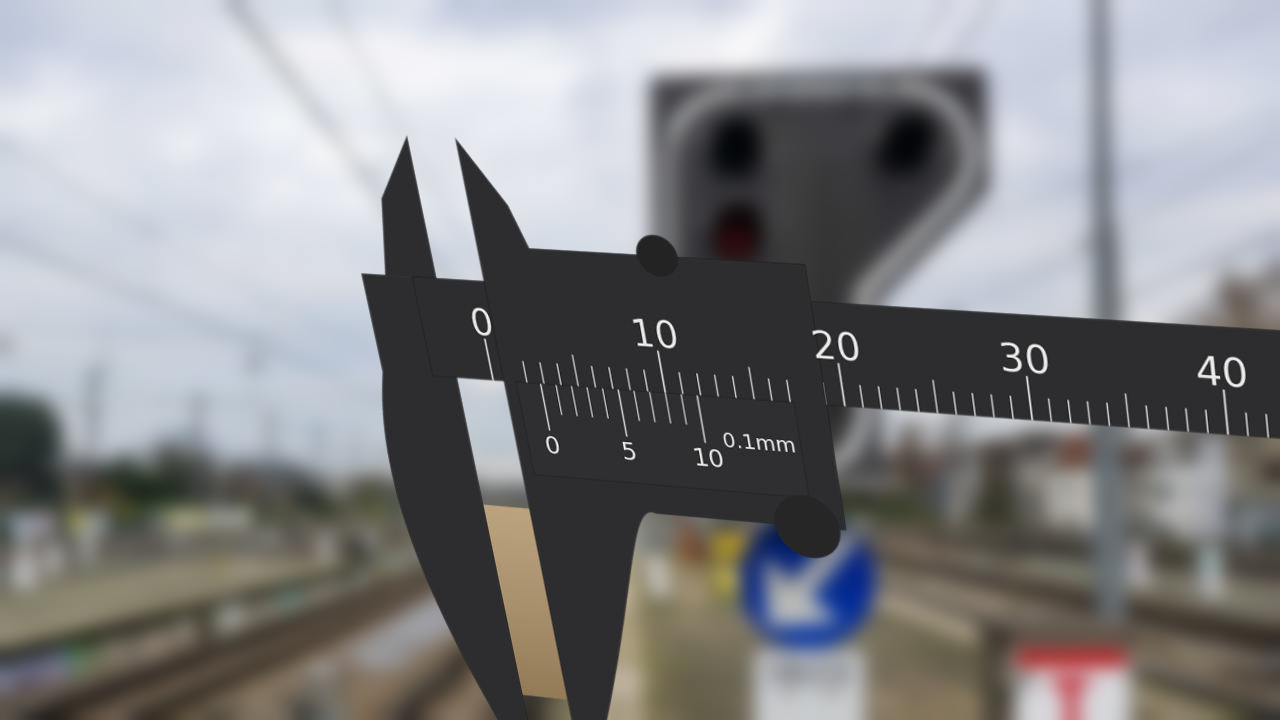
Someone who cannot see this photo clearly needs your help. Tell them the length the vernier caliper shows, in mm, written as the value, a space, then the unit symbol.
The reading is 2.8 mm
